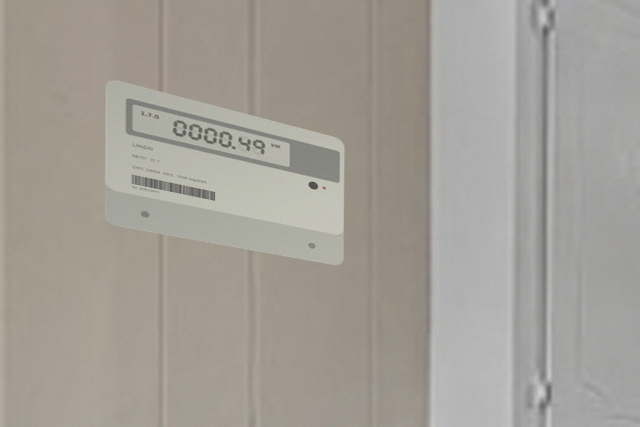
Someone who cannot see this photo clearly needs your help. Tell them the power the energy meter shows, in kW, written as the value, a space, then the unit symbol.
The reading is 0.49 kW
